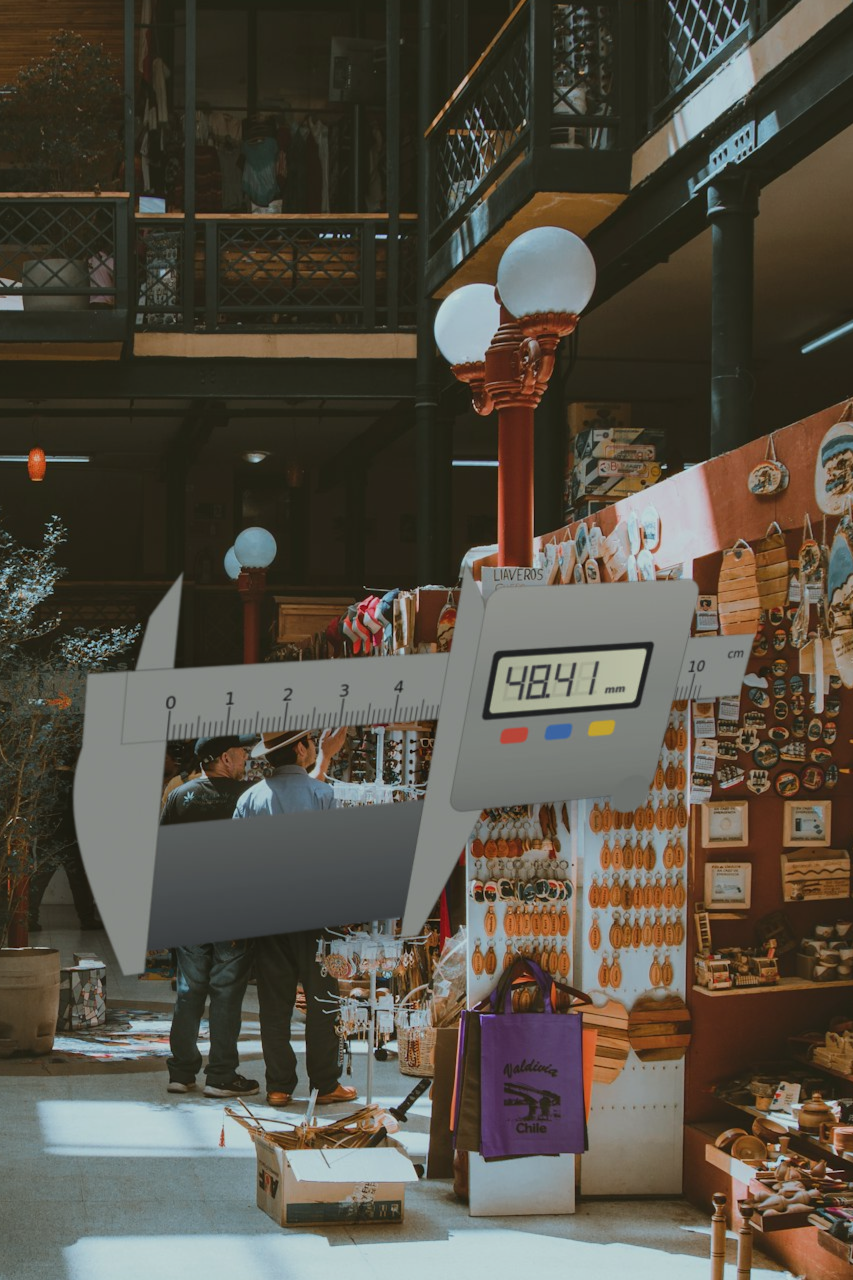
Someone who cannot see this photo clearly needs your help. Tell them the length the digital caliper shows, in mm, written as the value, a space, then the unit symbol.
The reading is 48.41 mm
